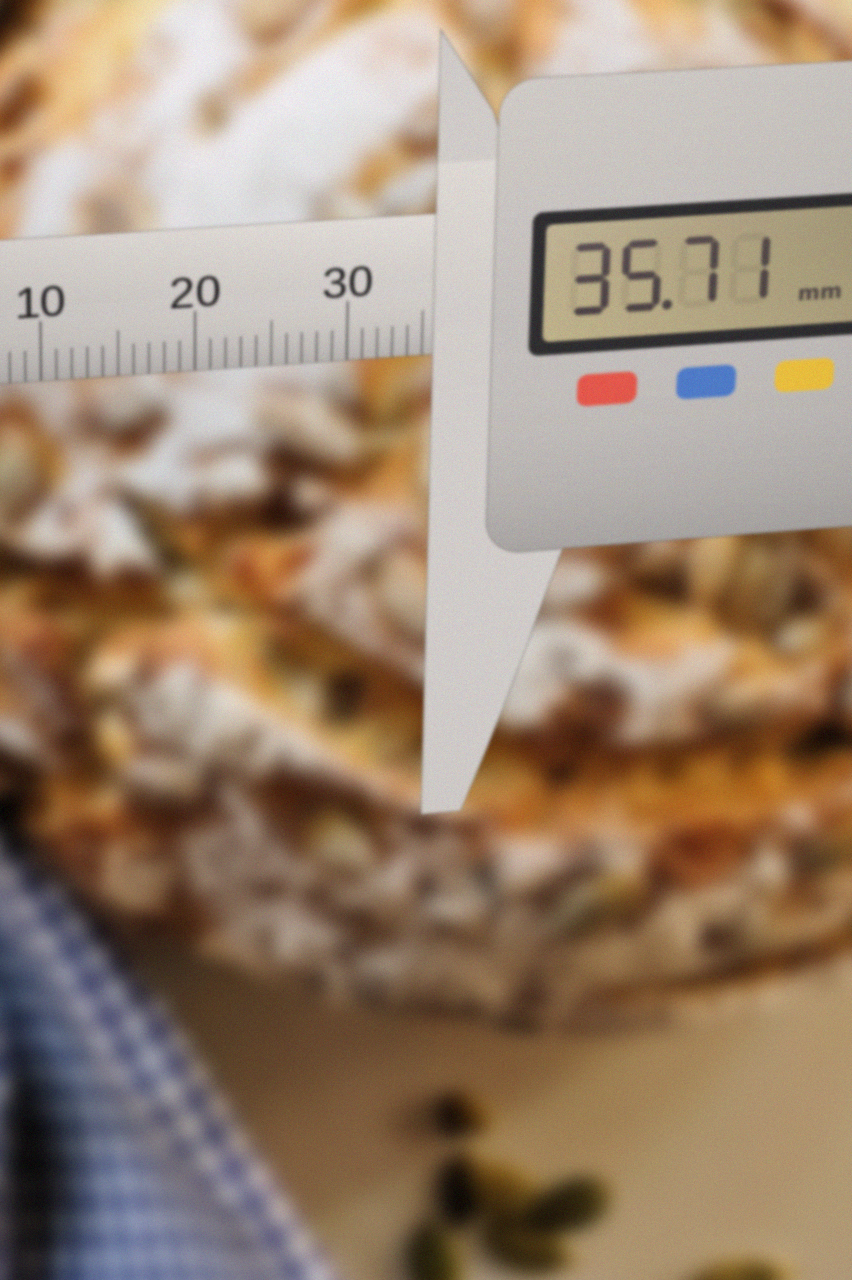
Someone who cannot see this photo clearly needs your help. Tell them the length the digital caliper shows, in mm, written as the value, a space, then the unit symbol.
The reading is 35.71 mm
